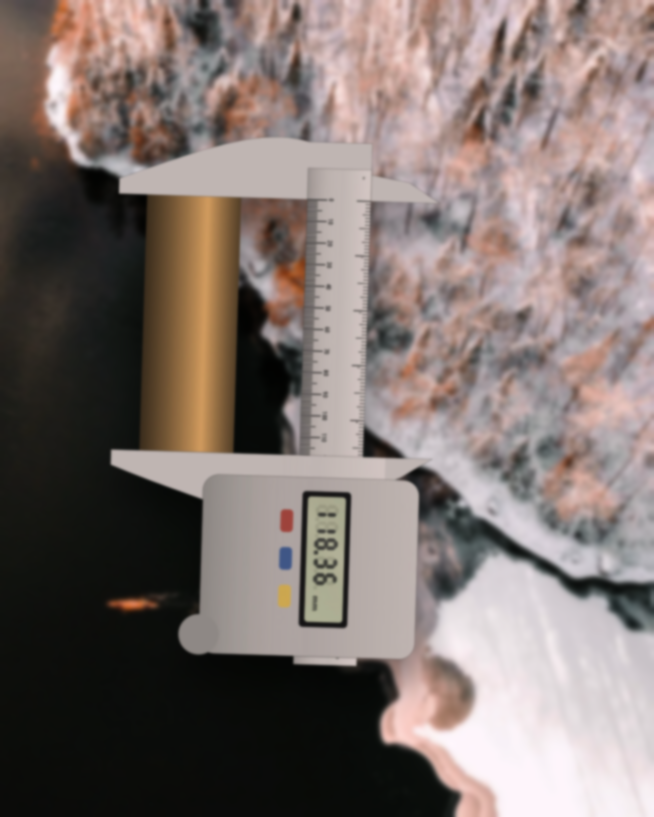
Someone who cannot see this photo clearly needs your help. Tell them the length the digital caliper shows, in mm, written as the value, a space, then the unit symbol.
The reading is 118.36 mm
